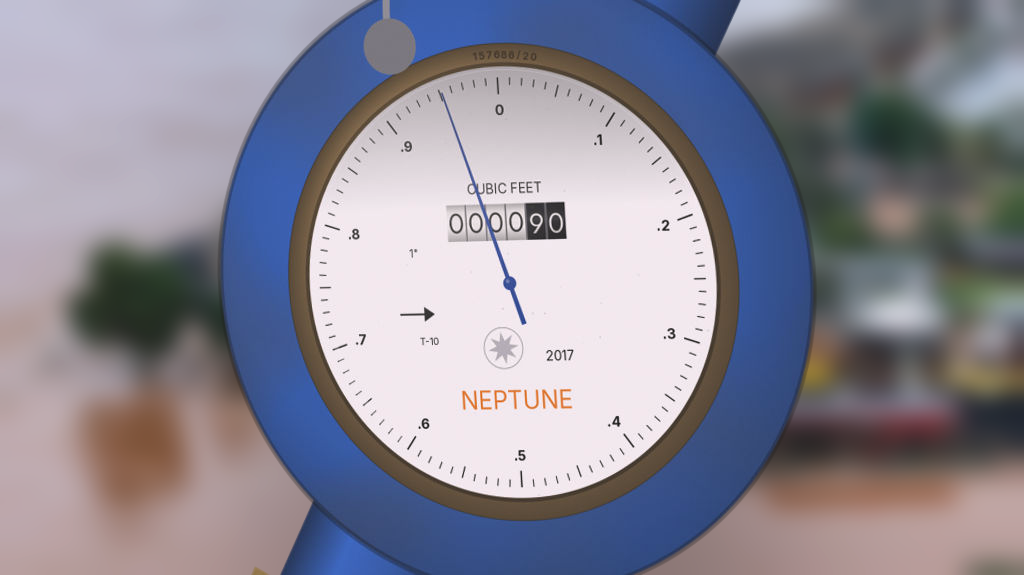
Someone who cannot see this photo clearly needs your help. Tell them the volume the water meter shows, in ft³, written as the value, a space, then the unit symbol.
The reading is 89.95 ft³
